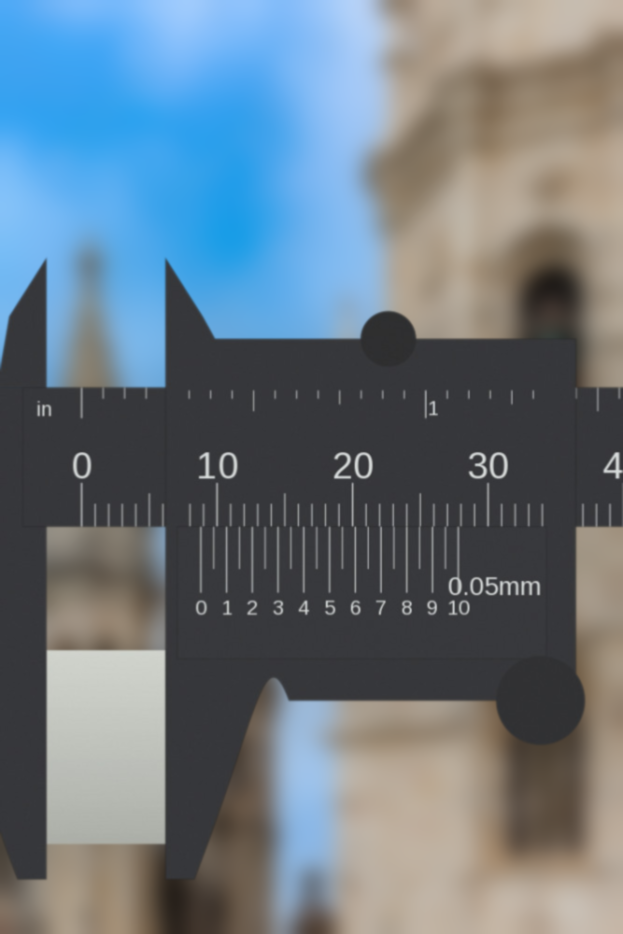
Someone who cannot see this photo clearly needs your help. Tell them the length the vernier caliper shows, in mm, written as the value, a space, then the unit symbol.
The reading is 8.8 mm
